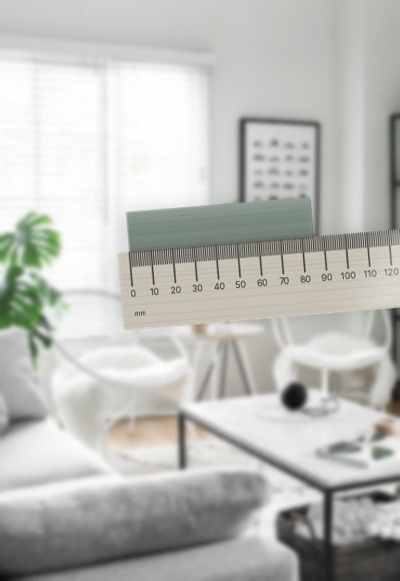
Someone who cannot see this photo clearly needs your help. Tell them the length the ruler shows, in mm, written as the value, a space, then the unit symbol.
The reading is 85 mm
